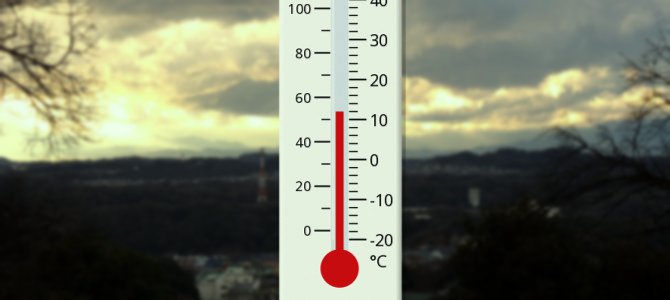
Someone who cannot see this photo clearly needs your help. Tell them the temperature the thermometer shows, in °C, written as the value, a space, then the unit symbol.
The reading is 12 °C
